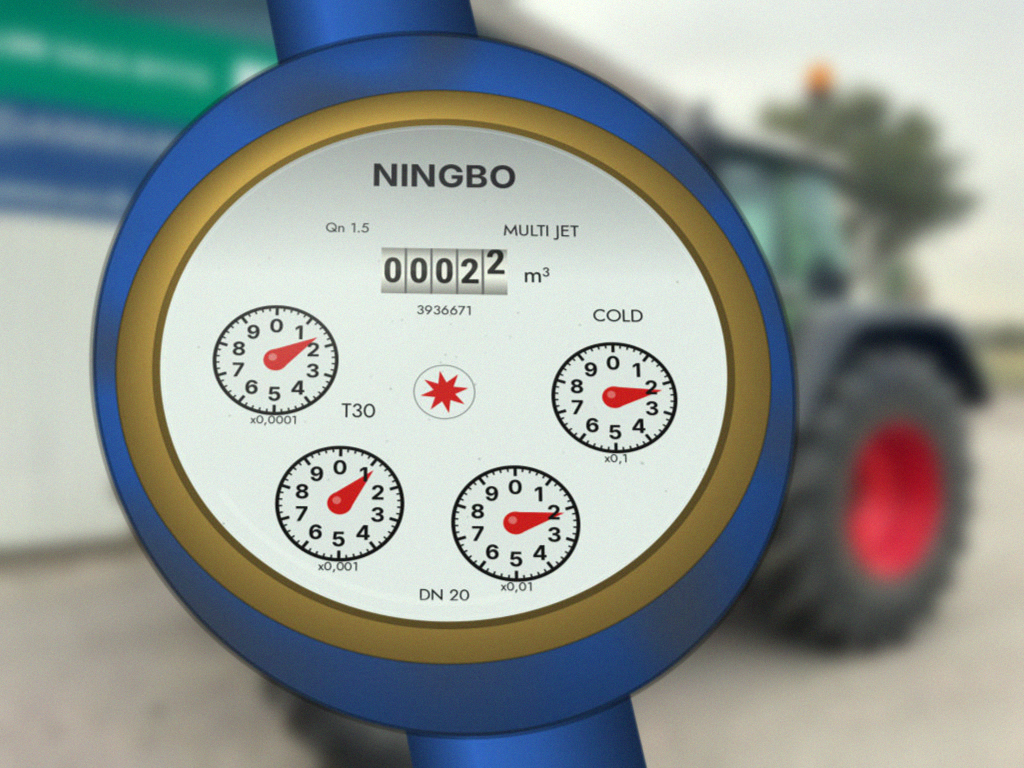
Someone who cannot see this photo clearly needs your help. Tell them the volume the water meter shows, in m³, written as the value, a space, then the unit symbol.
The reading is 22.2211 m³
